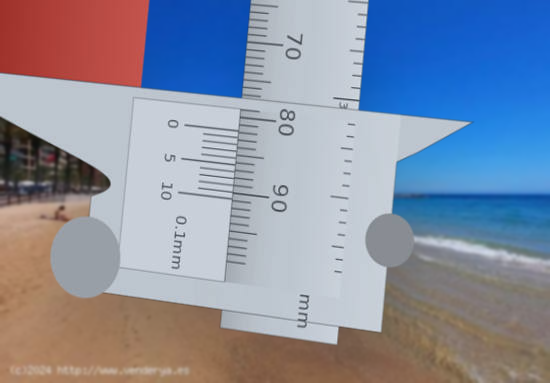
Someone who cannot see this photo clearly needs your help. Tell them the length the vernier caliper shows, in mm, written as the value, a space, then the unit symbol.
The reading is 81.8 mm
